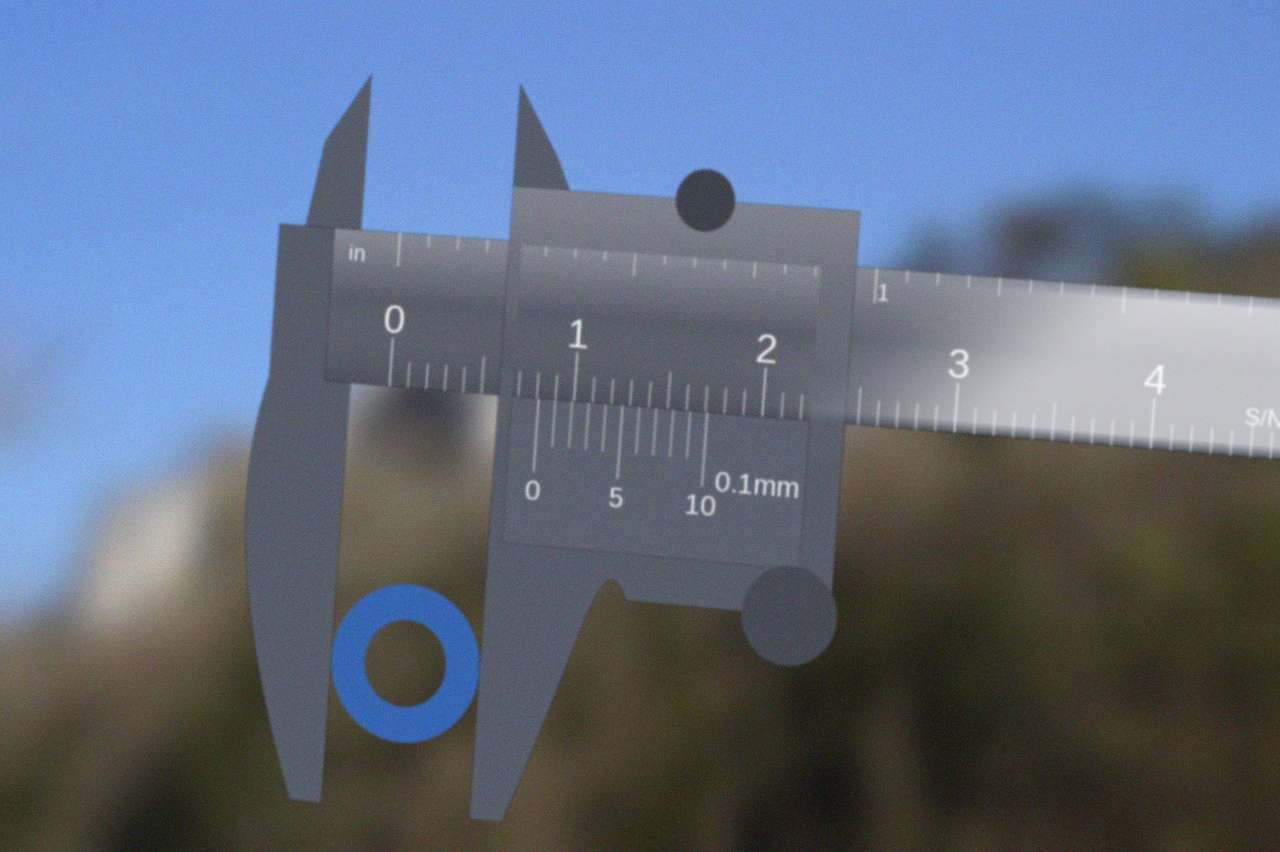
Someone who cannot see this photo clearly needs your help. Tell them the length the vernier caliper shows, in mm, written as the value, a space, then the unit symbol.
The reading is 8.1 mm
